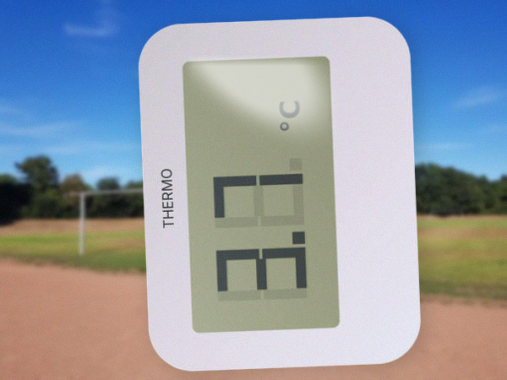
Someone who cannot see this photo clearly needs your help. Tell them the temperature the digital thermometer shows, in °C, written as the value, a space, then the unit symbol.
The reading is 3.7 °C
